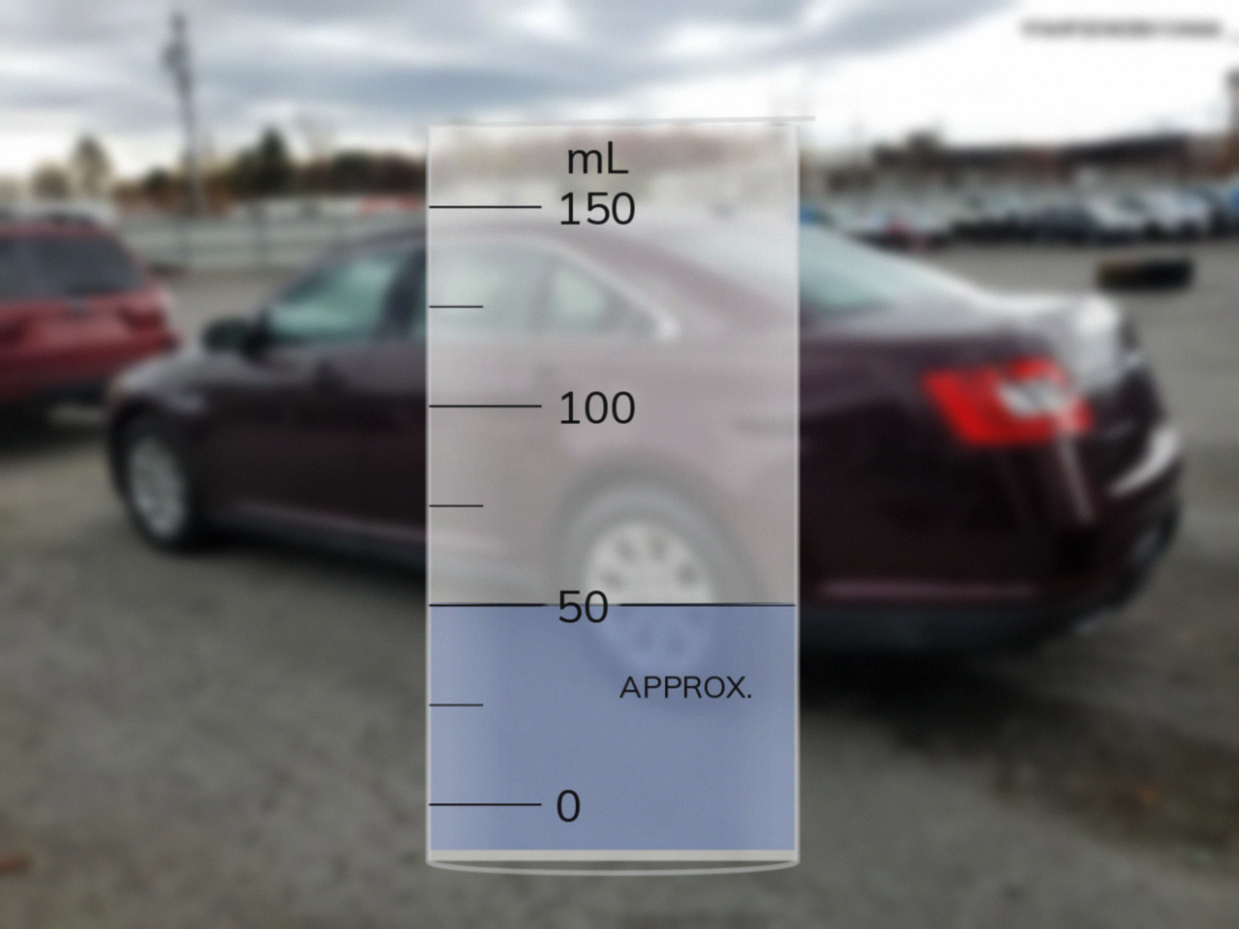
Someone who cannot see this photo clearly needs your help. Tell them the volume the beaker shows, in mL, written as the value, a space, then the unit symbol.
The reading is 50 mL
